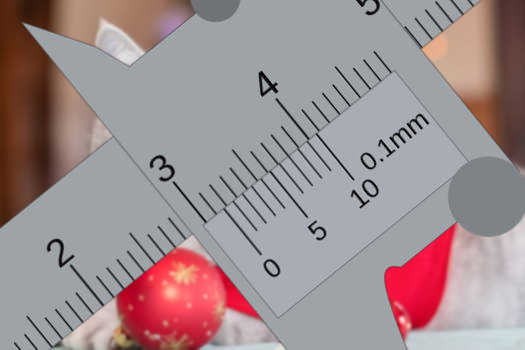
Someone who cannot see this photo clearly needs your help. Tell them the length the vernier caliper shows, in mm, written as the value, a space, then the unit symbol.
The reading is 31.7 mm
